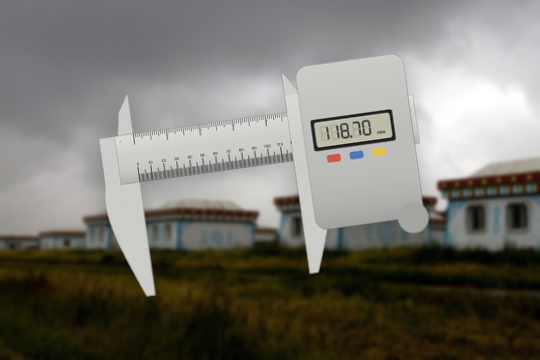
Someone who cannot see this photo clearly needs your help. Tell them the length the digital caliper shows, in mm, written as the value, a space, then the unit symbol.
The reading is 118.70 mm
